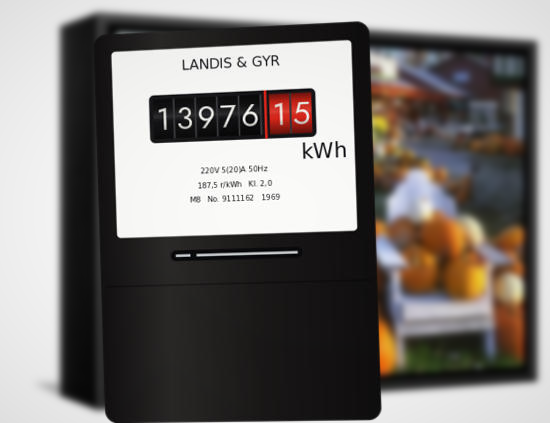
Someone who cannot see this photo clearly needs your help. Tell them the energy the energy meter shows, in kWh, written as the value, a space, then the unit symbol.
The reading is 13976.15 kWh
